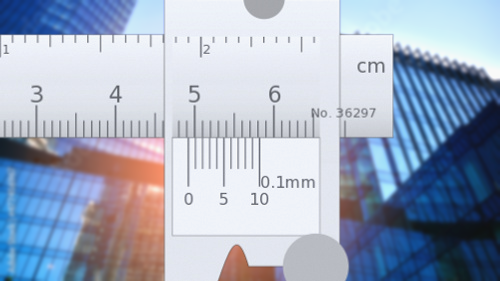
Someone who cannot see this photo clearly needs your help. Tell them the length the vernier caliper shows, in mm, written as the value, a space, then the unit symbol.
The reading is 49.2 mm
